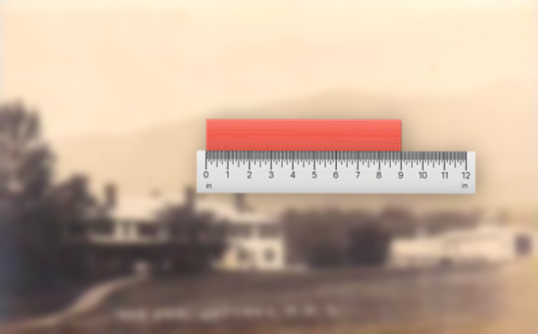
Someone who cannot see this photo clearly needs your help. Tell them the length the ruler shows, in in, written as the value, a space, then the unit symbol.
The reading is 9 in
